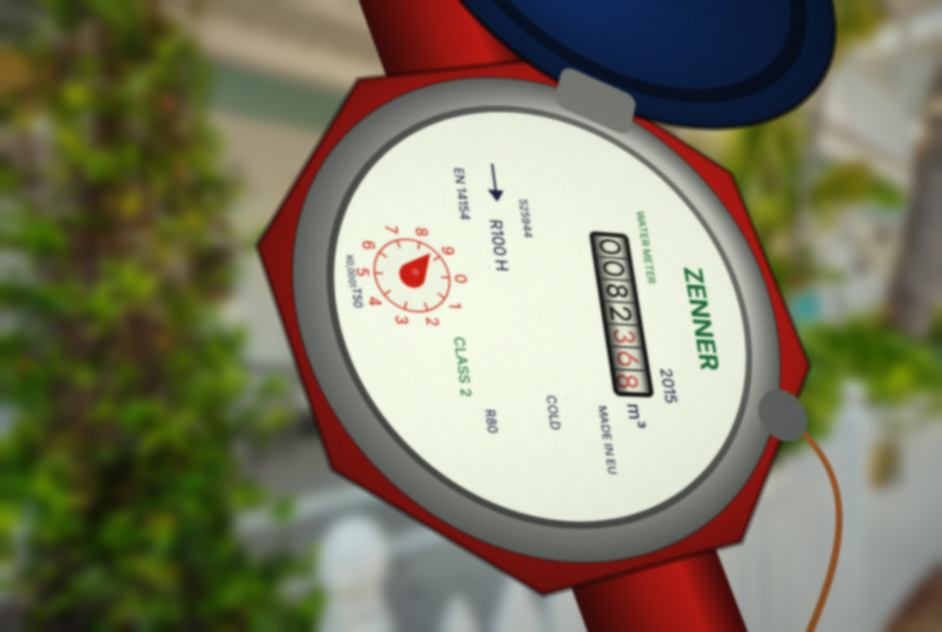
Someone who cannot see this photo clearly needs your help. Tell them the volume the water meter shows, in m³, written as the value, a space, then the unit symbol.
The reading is 82.3678 m³
